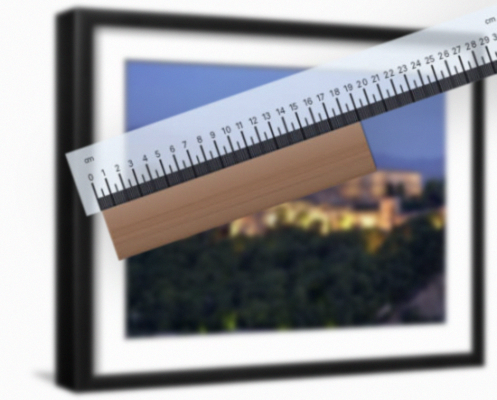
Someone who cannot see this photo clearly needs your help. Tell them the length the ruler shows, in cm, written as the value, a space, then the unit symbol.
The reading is 19 cm
